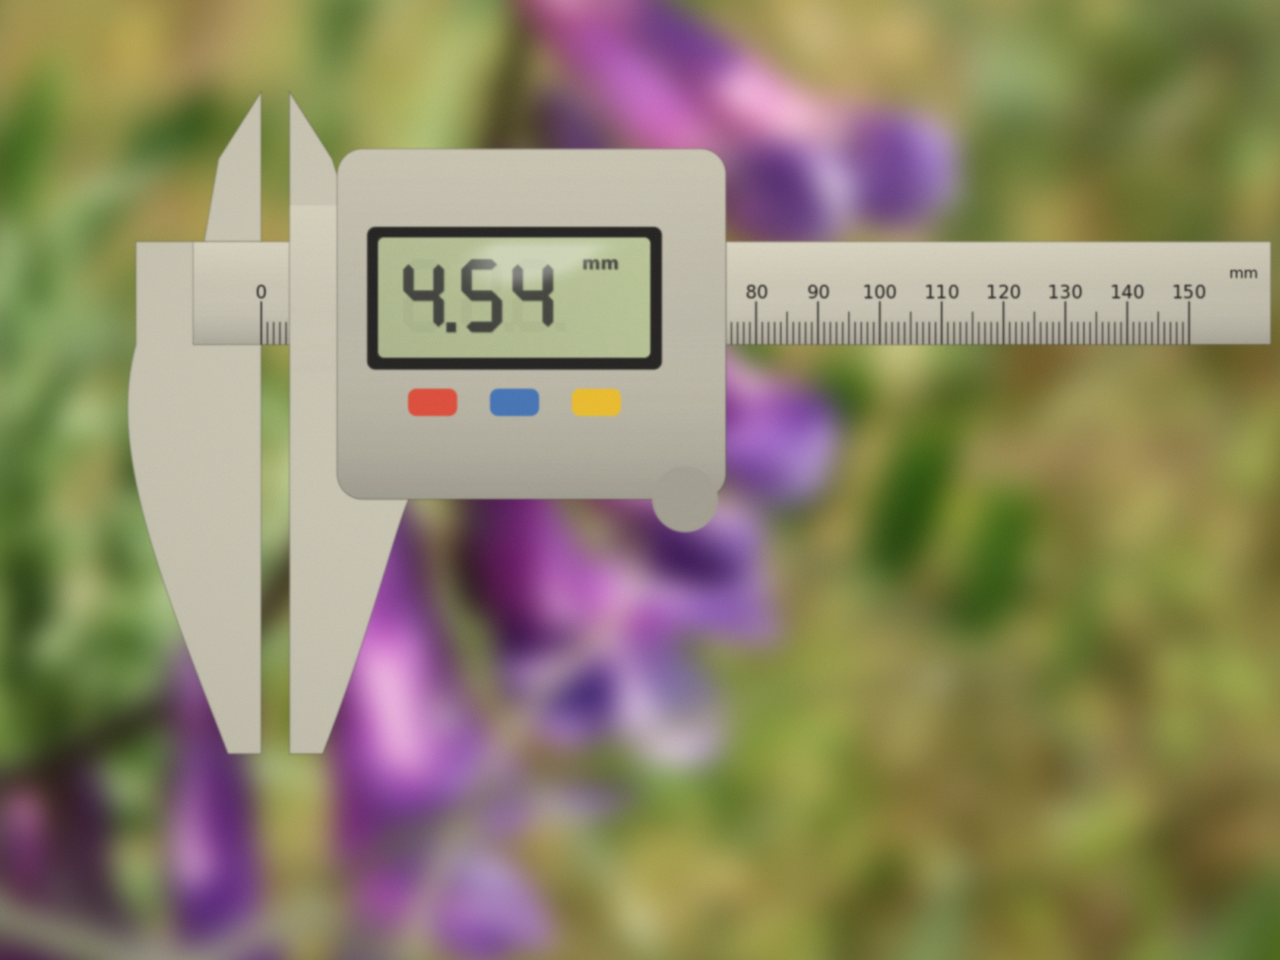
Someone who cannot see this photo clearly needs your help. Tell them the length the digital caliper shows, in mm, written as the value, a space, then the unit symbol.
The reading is 4.54 mm
